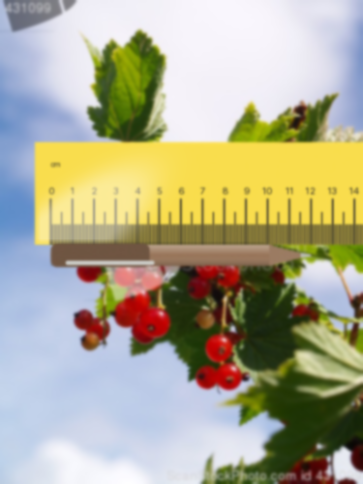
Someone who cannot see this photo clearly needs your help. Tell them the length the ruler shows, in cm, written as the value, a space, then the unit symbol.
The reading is 12 cm
